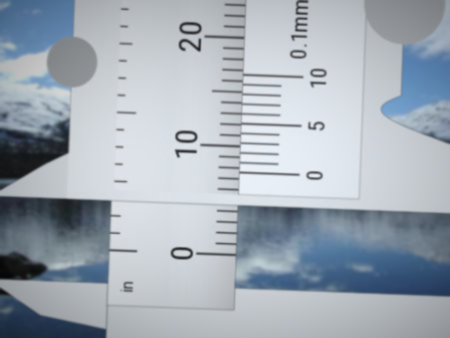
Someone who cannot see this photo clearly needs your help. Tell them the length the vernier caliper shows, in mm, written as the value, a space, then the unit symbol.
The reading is 7.6 mm
